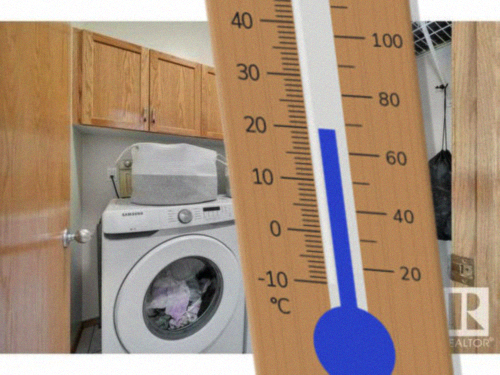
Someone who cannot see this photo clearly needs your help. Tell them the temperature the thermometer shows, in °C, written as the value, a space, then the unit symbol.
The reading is 20 °C
